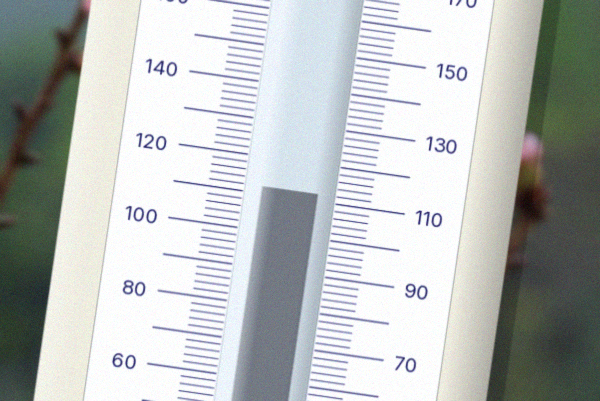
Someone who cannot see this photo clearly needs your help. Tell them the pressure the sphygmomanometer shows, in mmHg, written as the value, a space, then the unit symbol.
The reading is 112 mmHg
